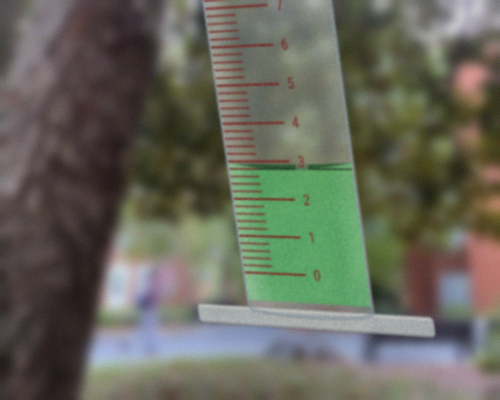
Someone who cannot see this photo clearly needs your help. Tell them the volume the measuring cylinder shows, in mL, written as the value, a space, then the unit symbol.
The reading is 2.8 mL
